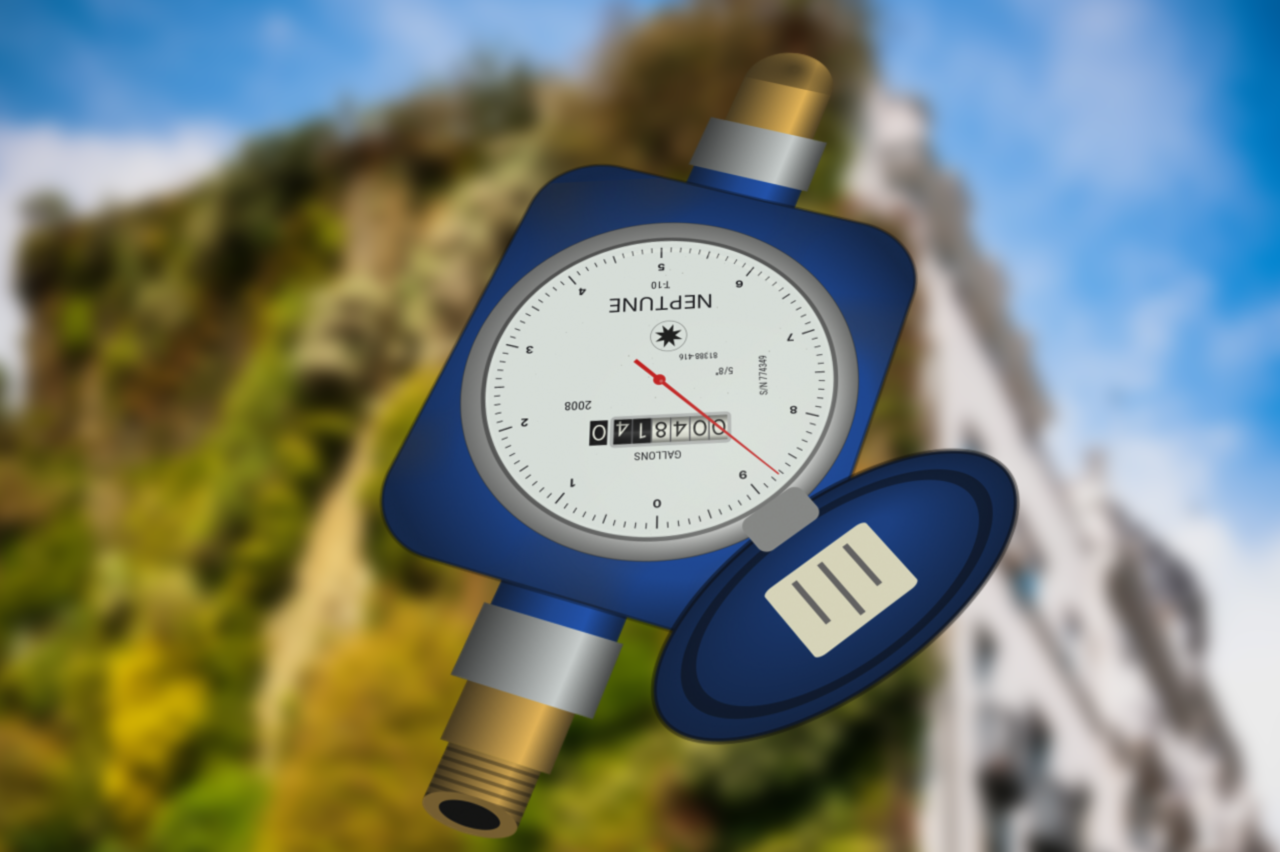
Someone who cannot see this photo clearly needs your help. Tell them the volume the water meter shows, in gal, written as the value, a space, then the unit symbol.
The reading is 48138.7 gal
